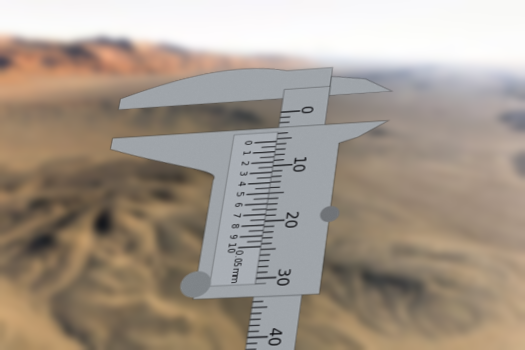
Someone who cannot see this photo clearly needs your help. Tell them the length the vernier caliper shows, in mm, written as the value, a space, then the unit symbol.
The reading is 5.5 mm
